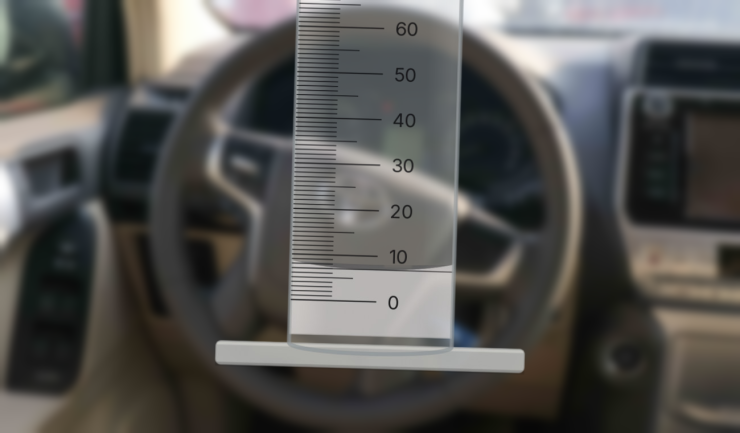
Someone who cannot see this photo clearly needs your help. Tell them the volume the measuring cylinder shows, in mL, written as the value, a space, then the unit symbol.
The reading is 7 mL
